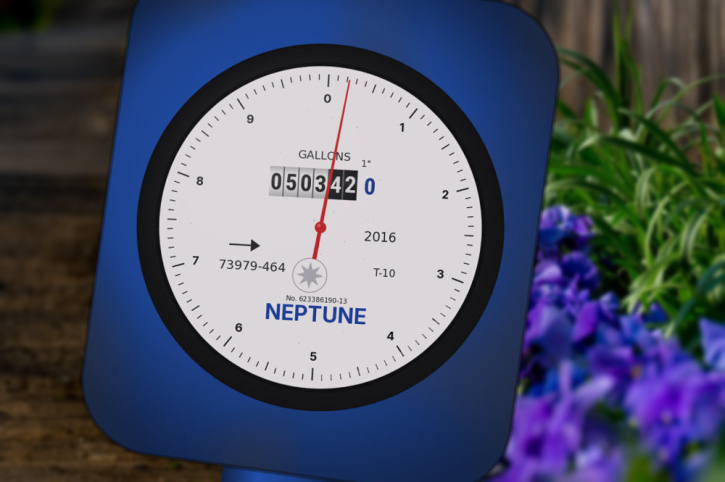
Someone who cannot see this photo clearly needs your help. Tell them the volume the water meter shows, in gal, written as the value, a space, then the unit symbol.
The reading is 503420.2 gal
